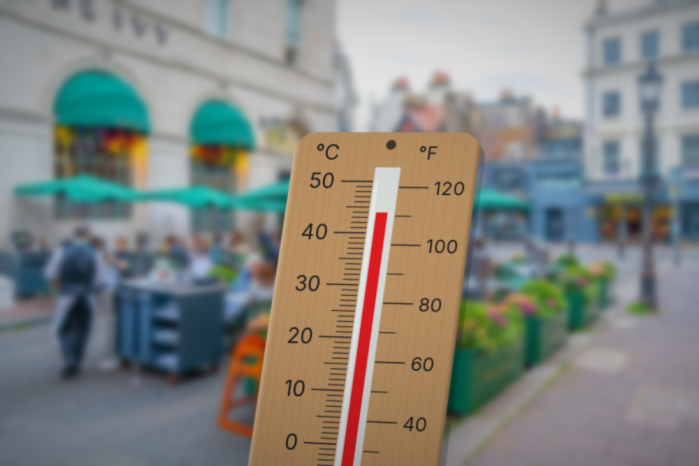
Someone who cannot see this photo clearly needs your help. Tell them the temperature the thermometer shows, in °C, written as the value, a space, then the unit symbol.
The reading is 44 °C
